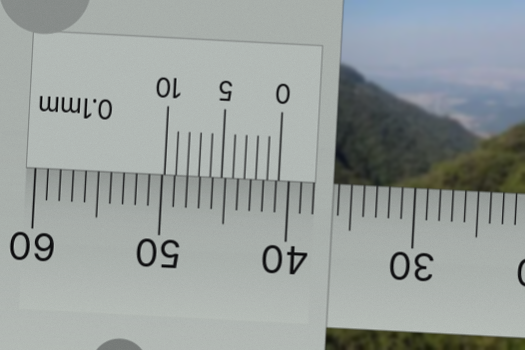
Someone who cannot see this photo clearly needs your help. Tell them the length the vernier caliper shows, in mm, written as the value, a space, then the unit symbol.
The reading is 40.8 mm
